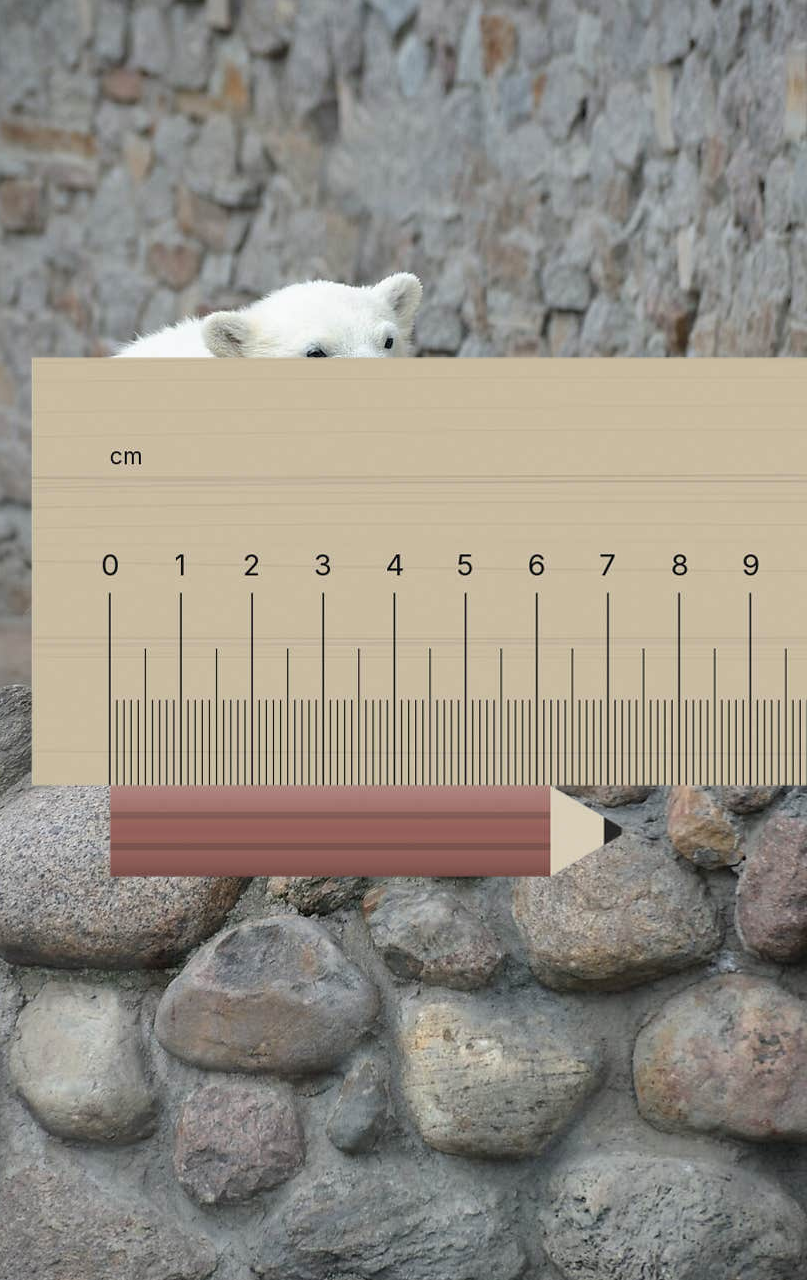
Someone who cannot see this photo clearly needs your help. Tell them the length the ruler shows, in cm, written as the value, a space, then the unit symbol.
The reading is 7.2 cm
